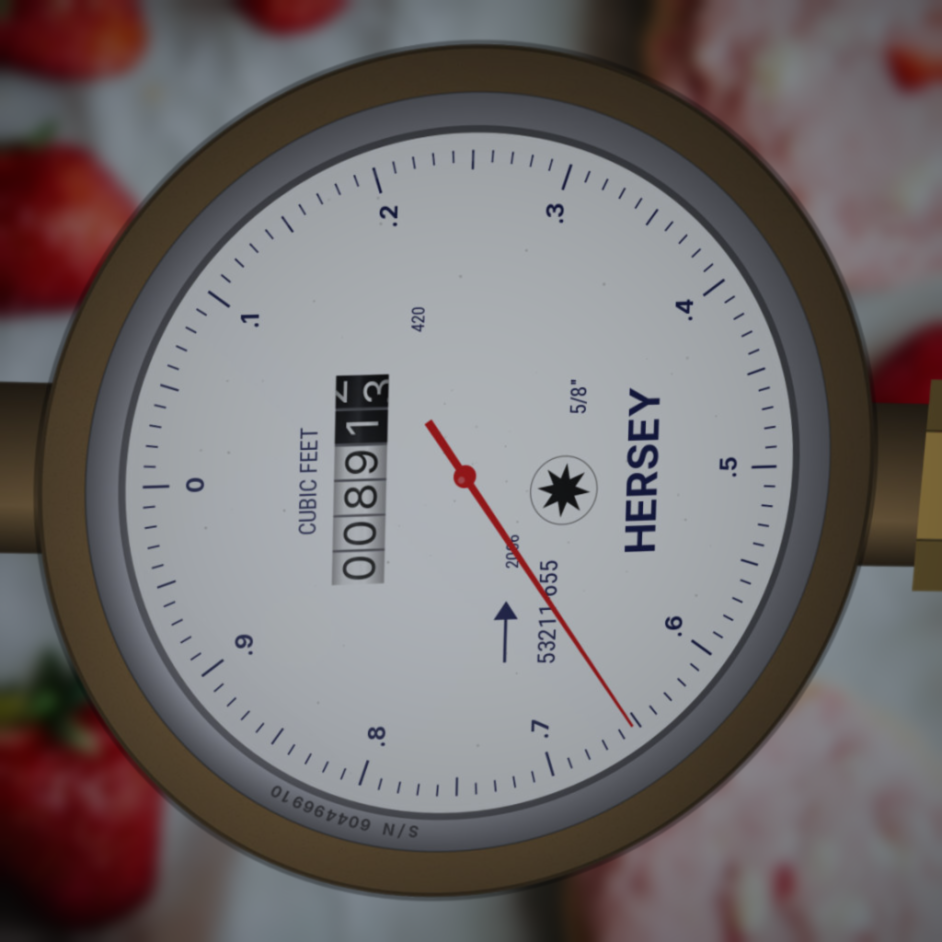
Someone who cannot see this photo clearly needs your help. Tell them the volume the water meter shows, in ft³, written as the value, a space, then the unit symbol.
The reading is 8912.65 ft³
